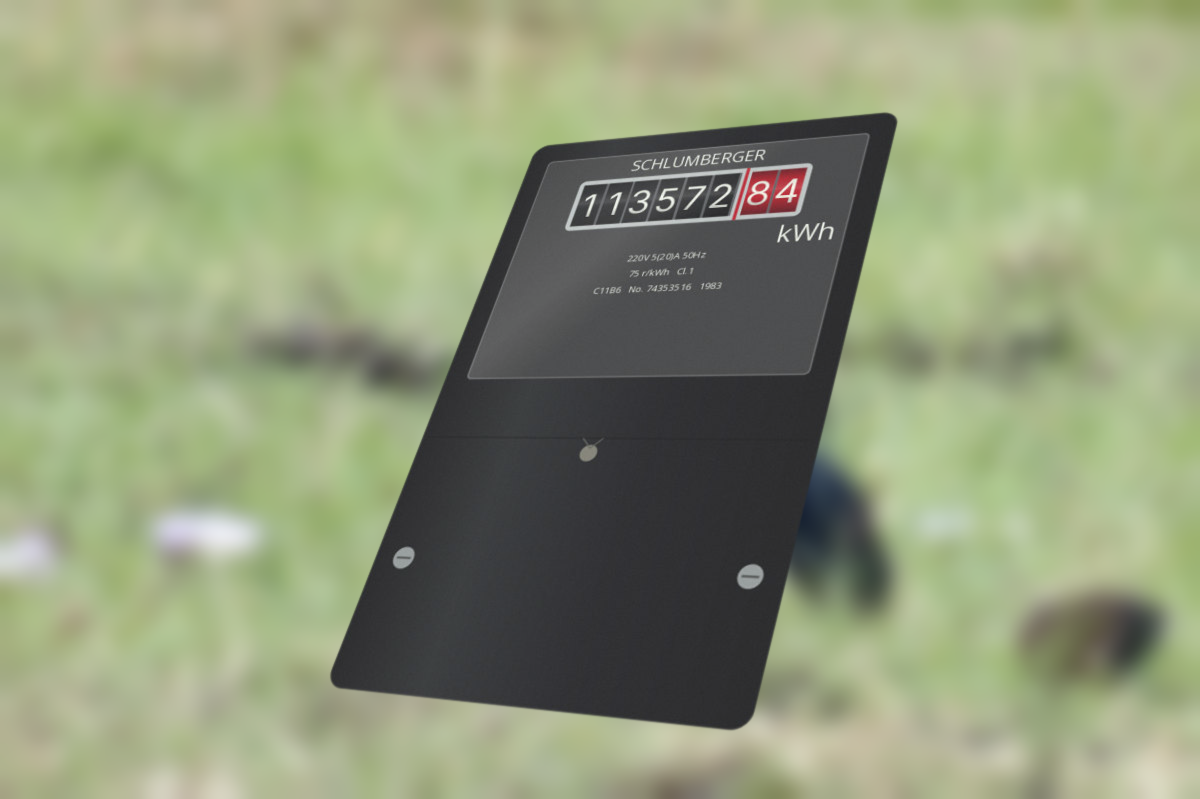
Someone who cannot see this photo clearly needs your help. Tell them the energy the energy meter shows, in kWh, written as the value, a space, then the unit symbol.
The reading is 113572.84 kWh
